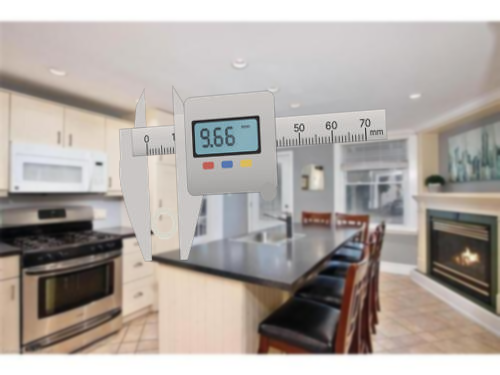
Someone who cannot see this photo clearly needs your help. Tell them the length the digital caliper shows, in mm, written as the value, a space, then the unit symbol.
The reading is 9.66 mm
